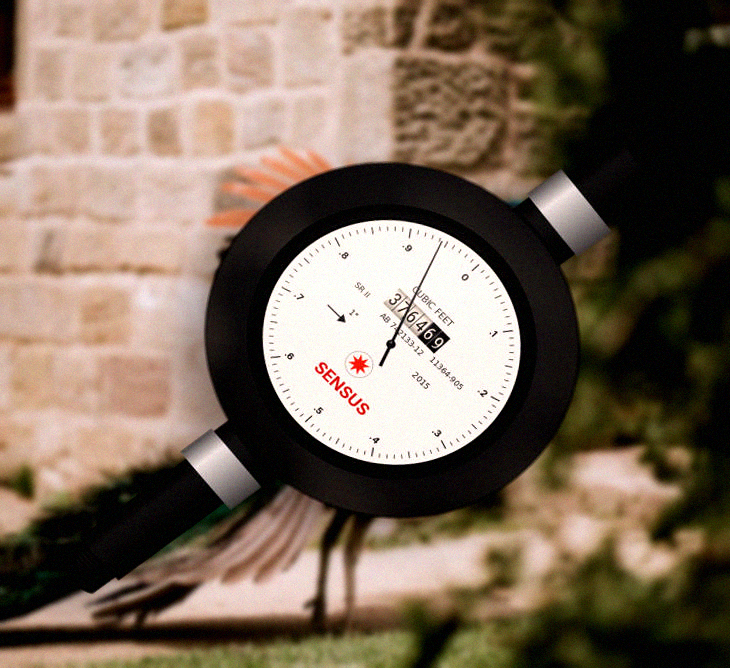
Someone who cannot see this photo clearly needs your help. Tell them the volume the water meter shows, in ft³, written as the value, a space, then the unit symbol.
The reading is 376468.94 ft³
